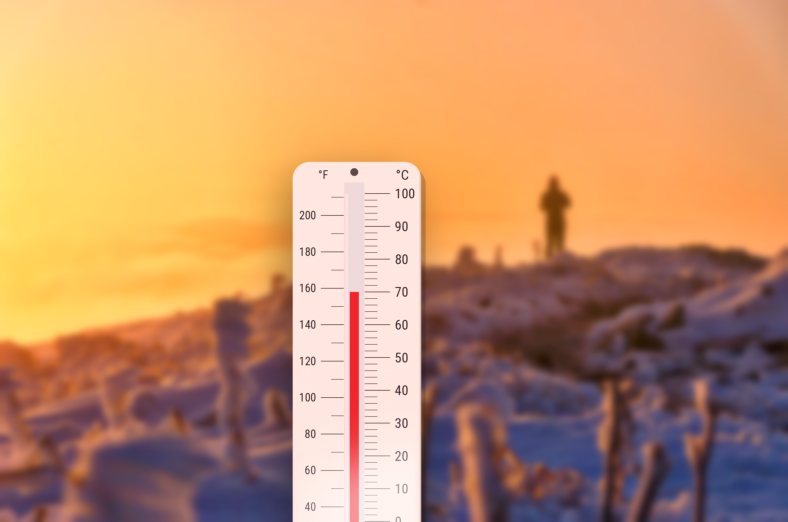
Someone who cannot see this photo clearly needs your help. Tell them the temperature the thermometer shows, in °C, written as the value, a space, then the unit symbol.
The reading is 70 °C
